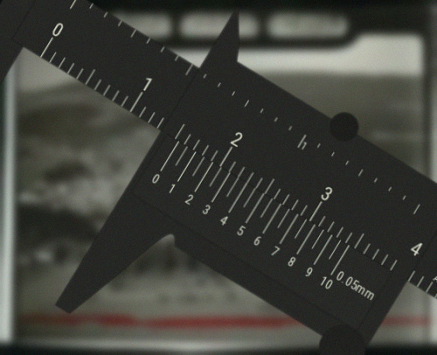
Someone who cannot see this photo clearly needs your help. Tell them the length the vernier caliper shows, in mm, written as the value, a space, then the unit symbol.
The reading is 15.4 mm
